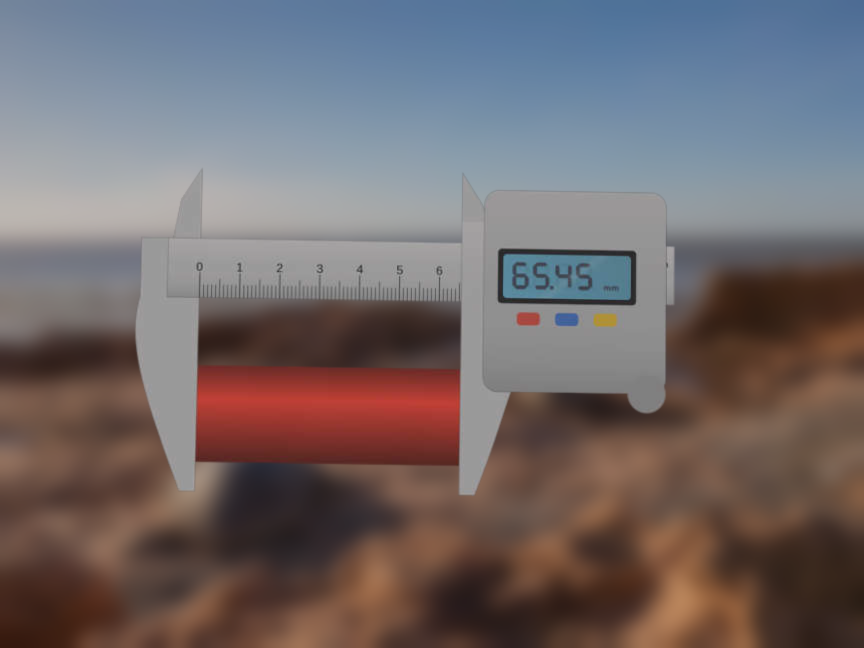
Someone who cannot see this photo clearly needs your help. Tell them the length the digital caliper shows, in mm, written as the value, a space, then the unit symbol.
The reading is 65.45 mm
